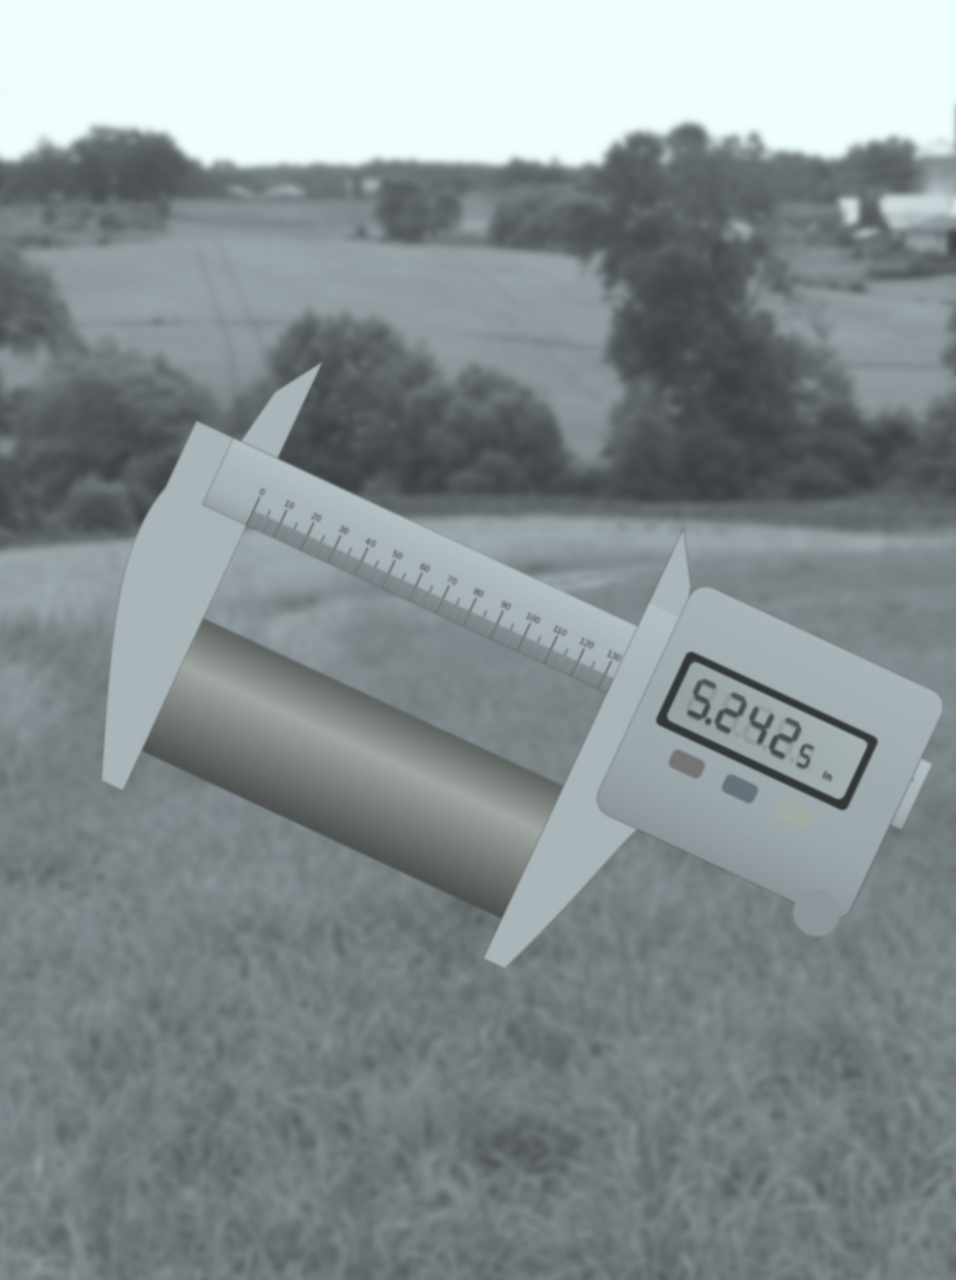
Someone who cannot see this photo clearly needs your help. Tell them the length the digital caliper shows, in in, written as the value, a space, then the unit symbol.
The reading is 5.2425 in
